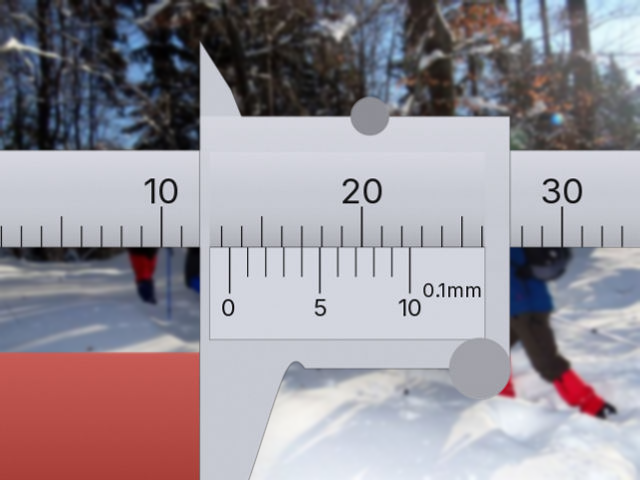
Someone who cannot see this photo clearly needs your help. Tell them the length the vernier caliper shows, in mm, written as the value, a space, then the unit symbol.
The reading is 13.4 mm
